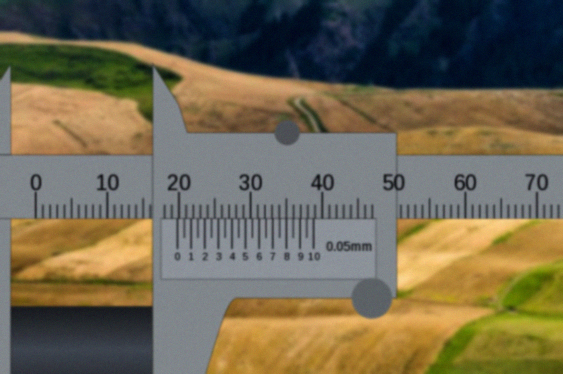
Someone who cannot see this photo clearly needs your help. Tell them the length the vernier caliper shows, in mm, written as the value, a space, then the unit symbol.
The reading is 19.8 mm
